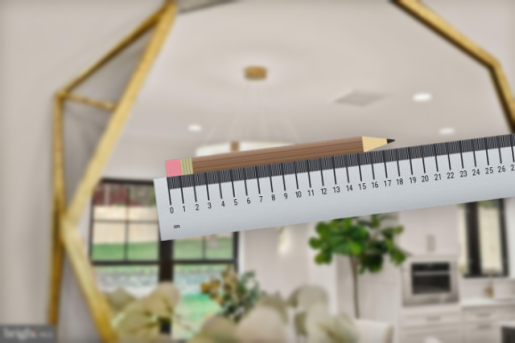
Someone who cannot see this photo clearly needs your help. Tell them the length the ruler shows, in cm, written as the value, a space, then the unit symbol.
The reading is 18 cm
